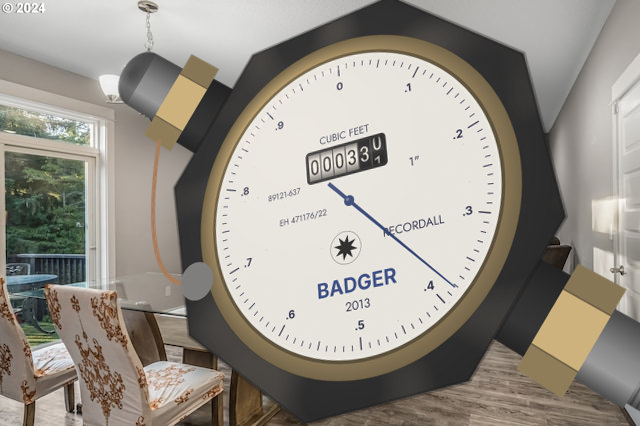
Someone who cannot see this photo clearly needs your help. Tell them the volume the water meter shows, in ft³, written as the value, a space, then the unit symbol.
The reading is 330.38 ft³
